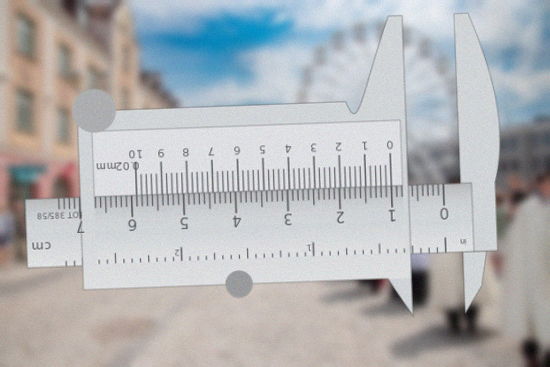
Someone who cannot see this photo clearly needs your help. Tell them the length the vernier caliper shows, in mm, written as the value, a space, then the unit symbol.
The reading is 10.0 mm
